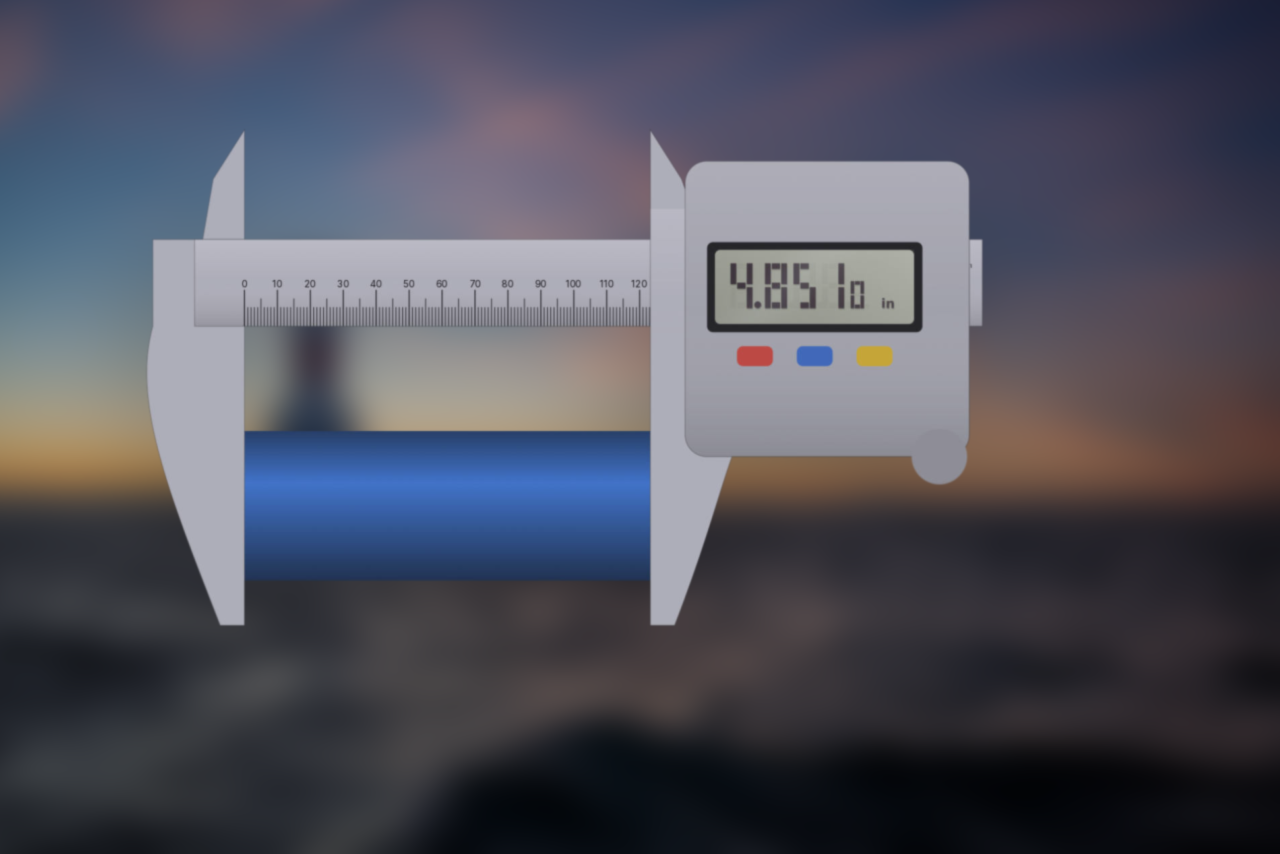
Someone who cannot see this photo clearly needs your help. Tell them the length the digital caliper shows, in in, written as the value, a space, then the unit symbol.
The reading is 4.8510 in
